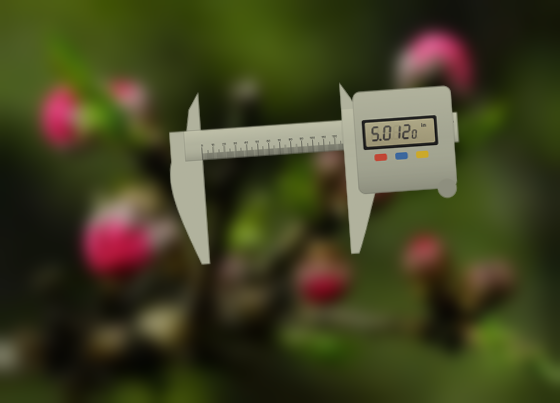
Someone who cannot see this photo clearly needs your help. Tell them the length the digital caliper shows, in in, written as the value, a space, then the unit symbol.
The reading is 5.0120 in
